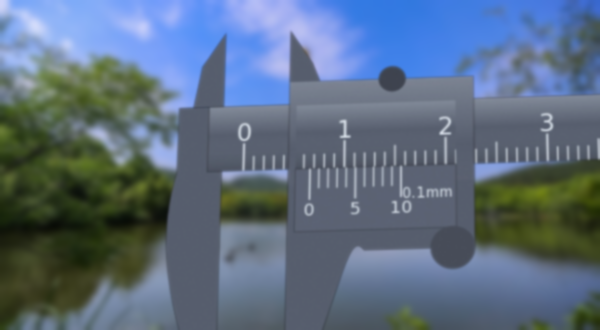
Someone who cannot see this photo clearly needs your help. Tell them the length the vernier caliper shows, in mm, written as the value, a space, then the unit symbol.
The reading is 6.6 mm
